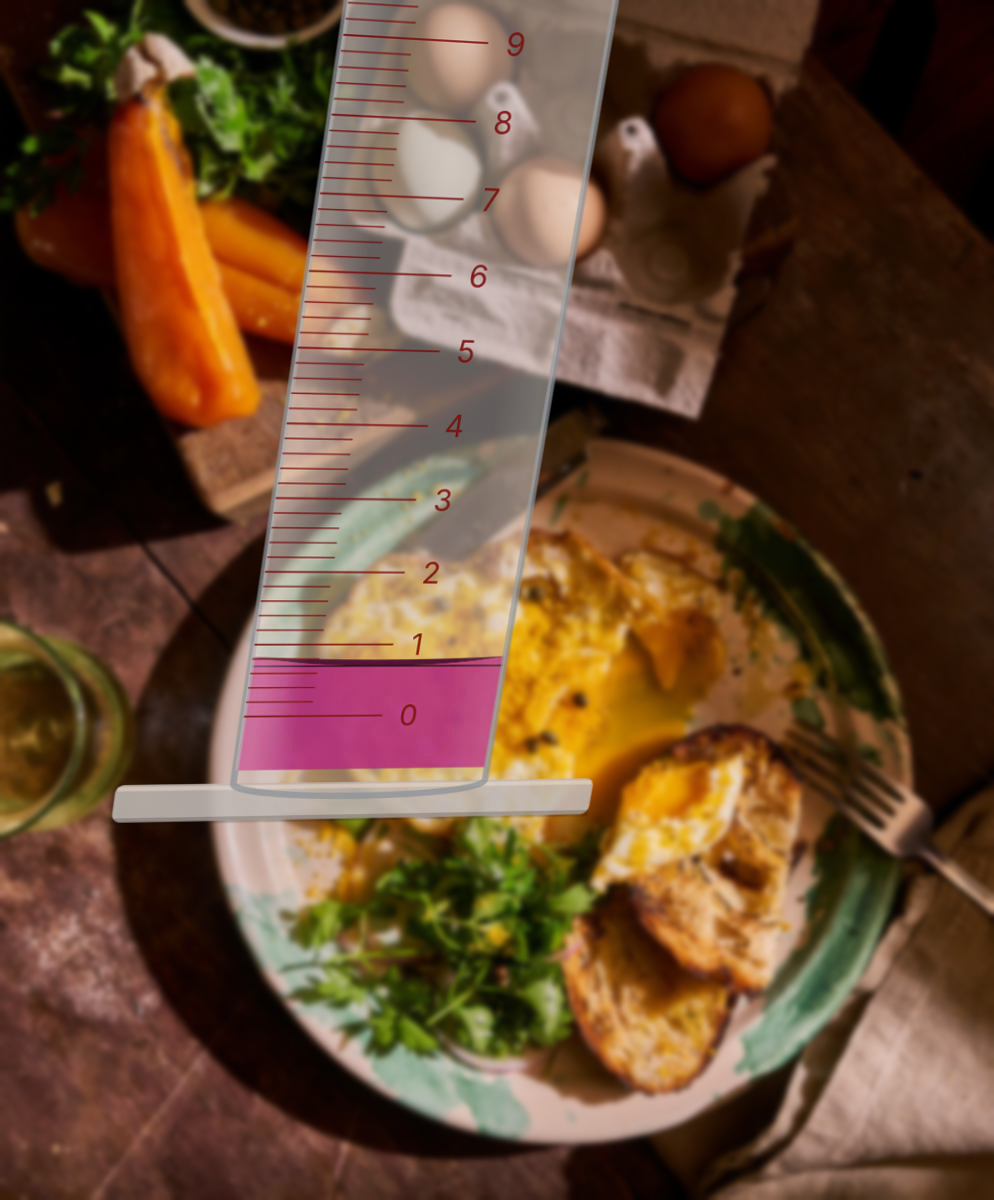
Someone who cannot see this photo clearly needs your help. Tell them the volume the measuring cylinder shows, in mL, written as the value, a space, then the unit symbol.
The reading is 0.7 mL
